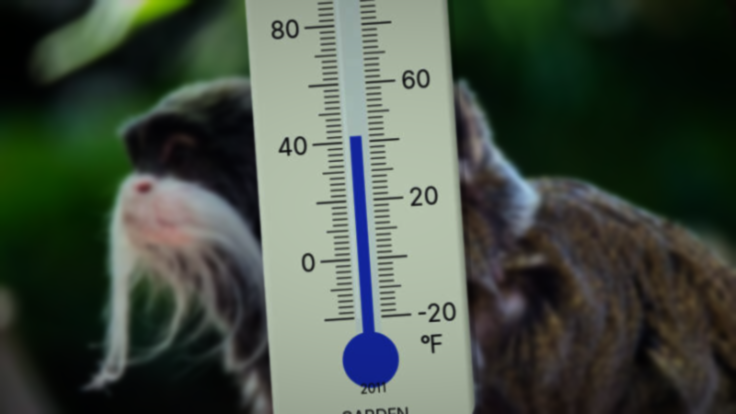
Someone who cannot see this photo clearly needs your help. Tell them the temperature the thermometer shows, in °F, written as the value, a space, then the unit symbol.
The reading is 42 °F
